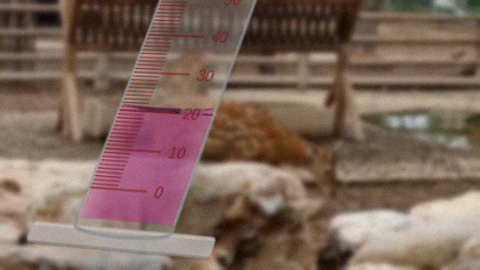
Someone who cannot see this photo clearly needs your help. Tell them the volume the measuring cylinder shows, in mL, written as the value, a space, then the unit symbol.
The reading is 20 mL
